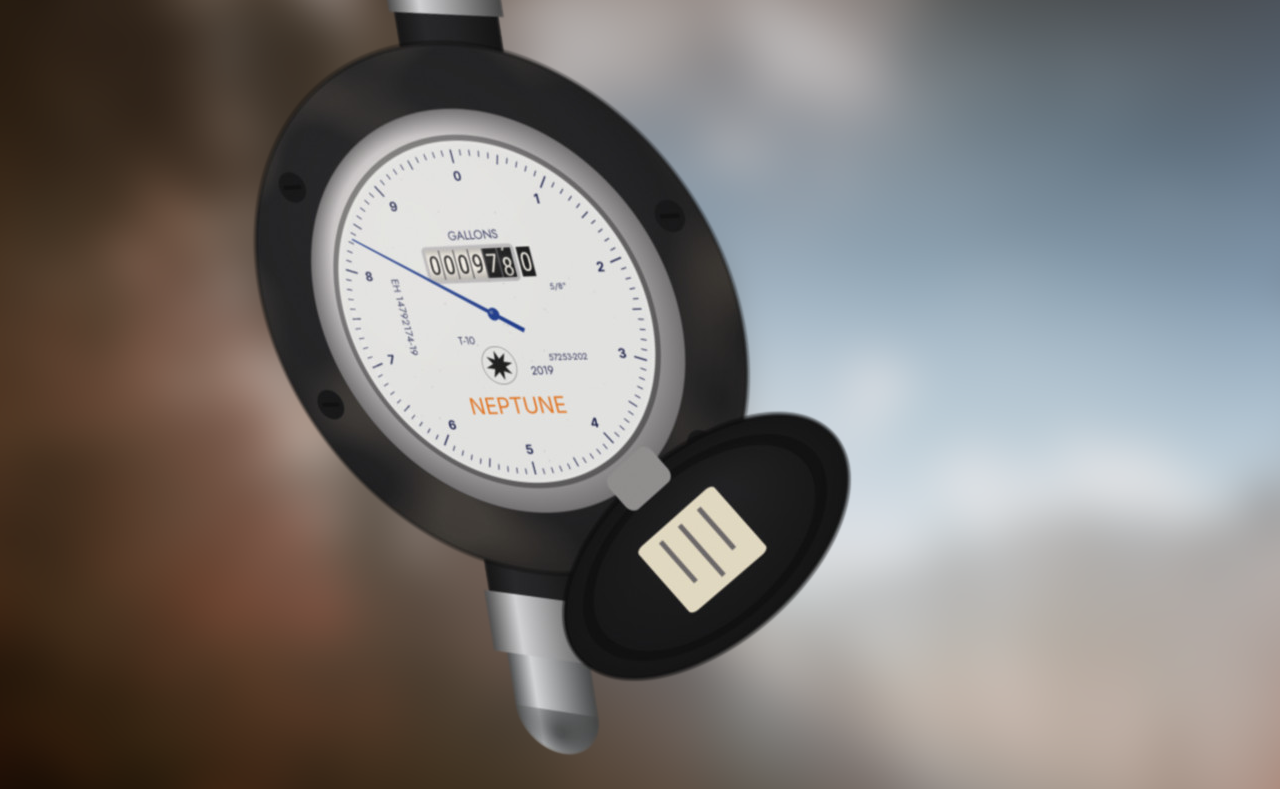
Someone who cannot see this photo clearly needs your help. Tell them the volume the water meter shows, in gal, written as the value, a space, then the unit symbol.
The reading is 9778.3 gal
